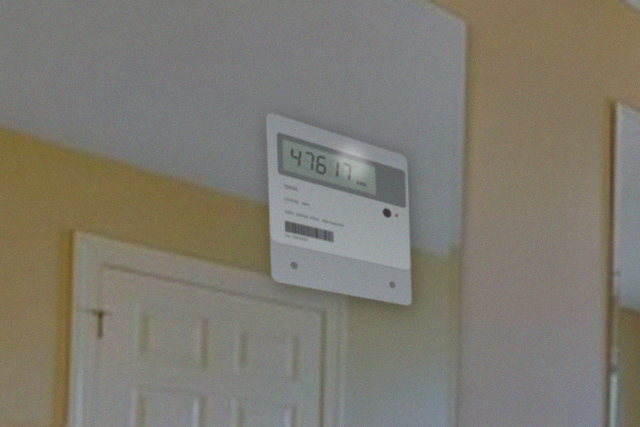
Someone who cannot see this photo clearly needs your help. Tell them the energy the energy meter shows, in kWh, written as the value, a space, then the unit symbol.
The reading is 47617 kWh
